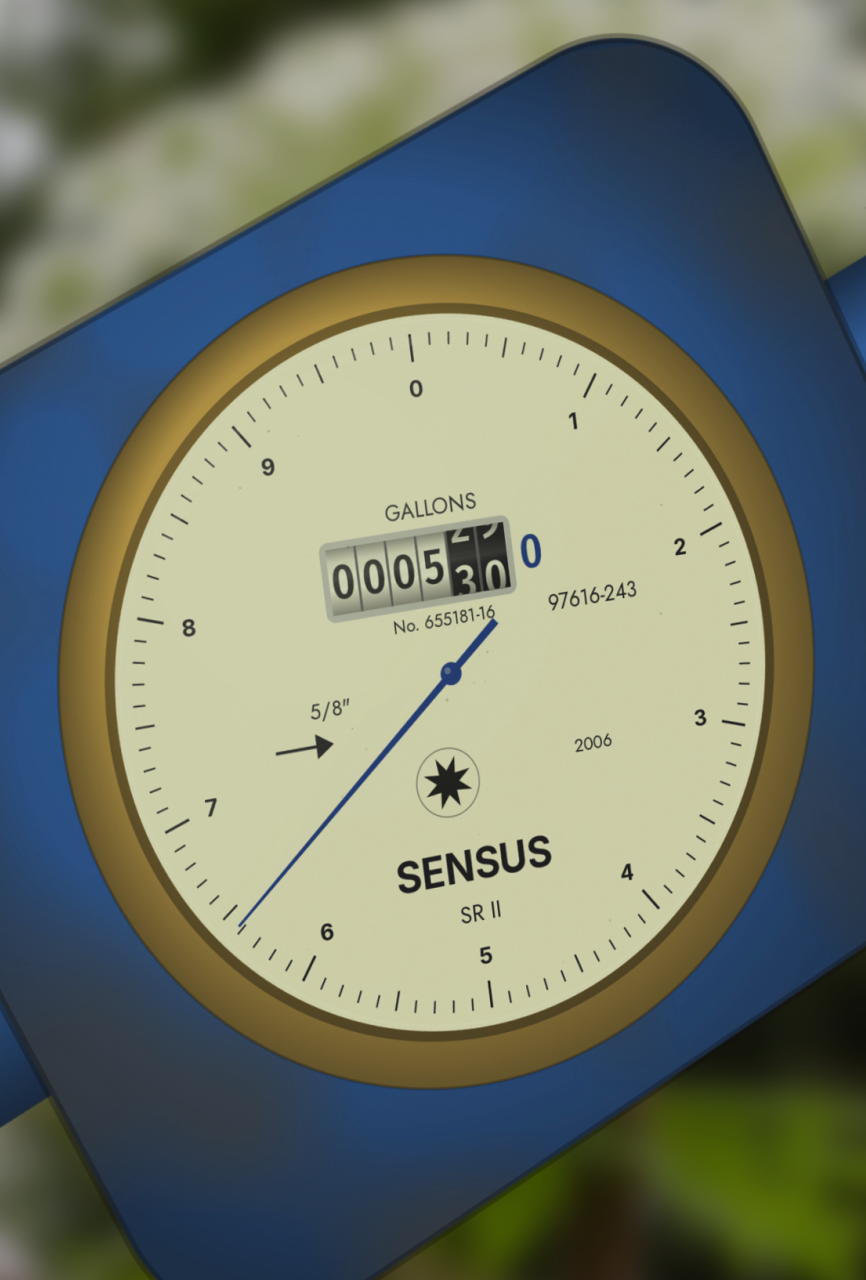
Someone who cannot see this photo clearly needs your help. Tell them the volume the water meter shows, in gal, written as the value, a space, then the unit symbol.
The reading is 5296.4 gal
